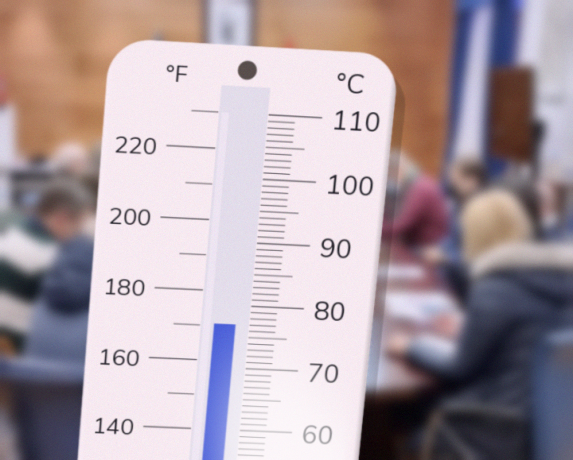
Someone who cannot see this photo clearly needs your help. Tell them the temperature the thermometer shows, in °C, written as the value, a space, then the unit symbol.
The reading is 77 °C
